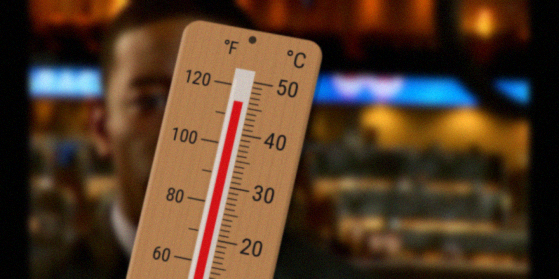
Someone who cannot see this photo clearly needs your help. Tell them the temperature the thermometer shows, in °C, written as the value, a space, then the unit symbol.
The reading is 46 °C
